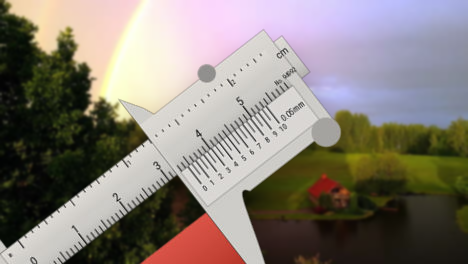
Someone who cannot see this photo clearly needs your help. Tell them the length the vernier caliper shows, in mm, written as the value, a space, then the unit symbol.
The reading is 34.5 mm
